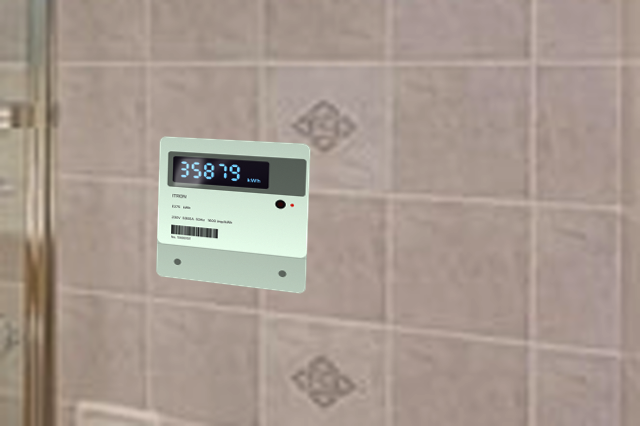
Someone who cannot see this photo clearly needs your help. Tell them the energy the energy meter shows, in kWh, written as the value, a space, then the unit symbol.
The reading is 35879 kWh
